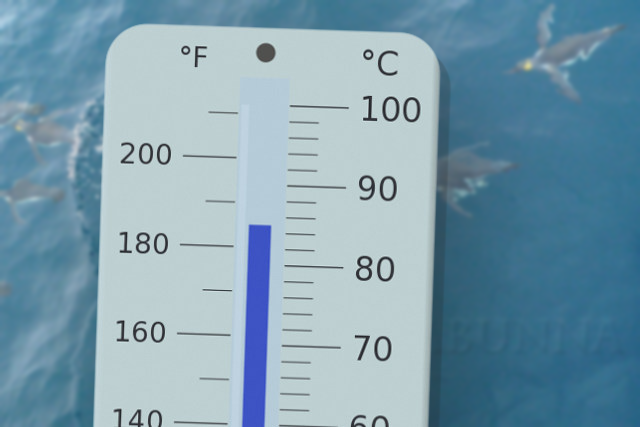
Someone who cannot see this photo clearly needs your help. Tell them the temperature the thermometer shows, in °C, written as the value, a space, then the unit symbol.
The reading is 85 °C
